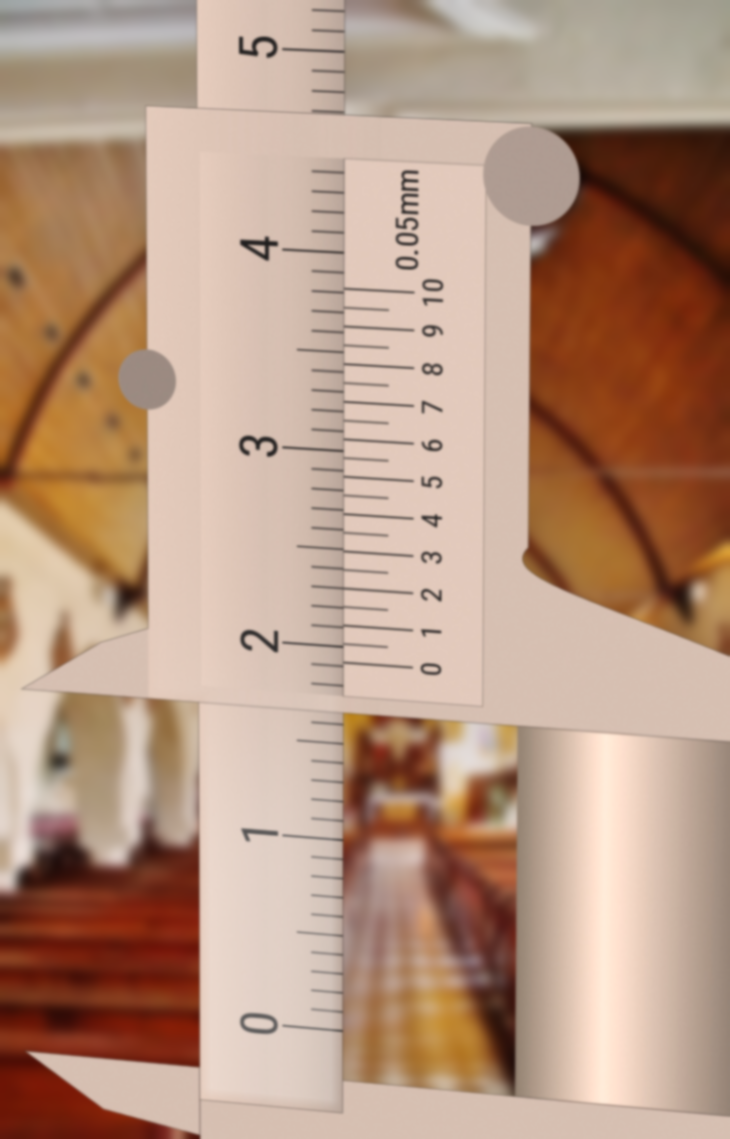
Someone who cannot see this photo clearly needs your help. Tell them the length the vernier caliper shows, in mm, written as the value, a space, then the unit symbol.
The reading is 19.2 mm
